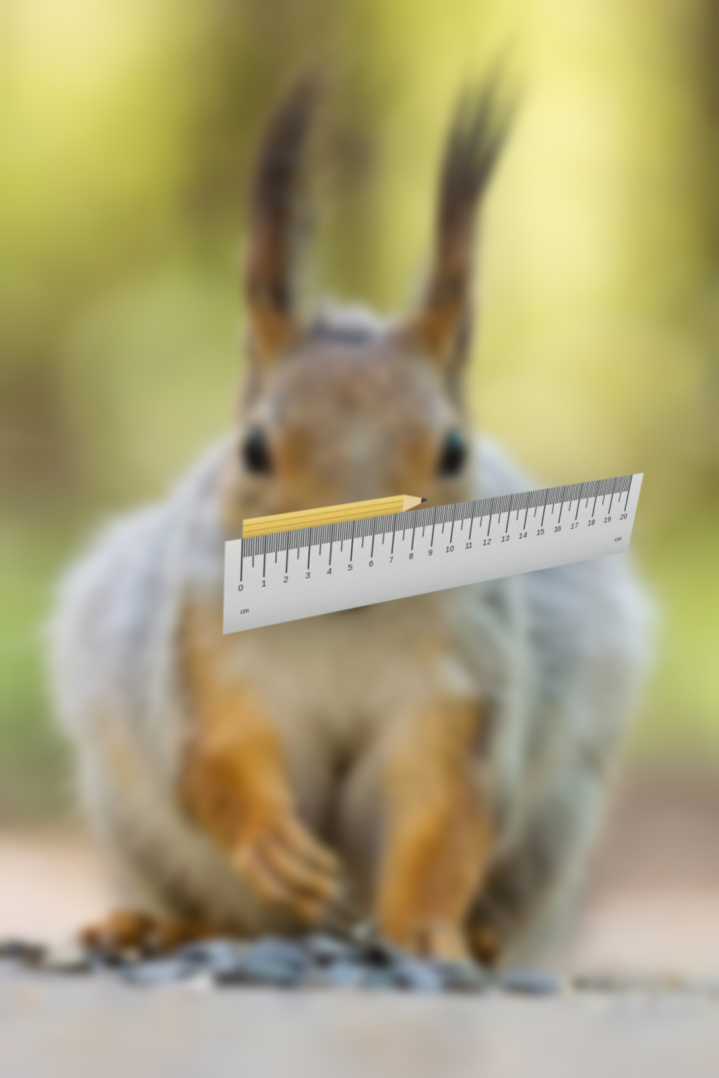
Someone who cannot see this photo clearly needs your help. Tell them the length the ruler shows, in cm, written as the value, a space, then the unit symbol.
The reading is 8.5 cm
